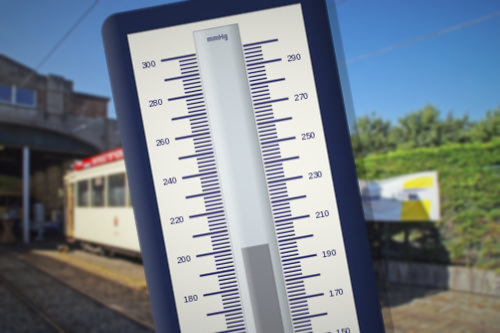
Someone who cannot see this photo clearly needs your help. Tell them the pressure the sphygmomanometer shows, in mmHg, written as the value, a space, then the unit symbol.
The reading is 200 mmHg
